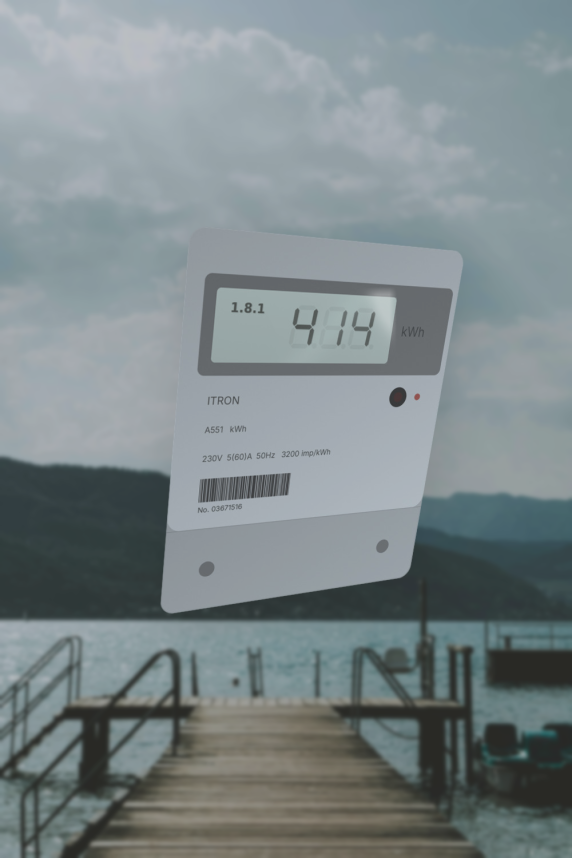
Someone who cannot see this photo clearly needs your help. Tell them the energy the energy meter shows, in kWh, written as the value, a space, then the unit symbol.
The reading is 414 kWh
